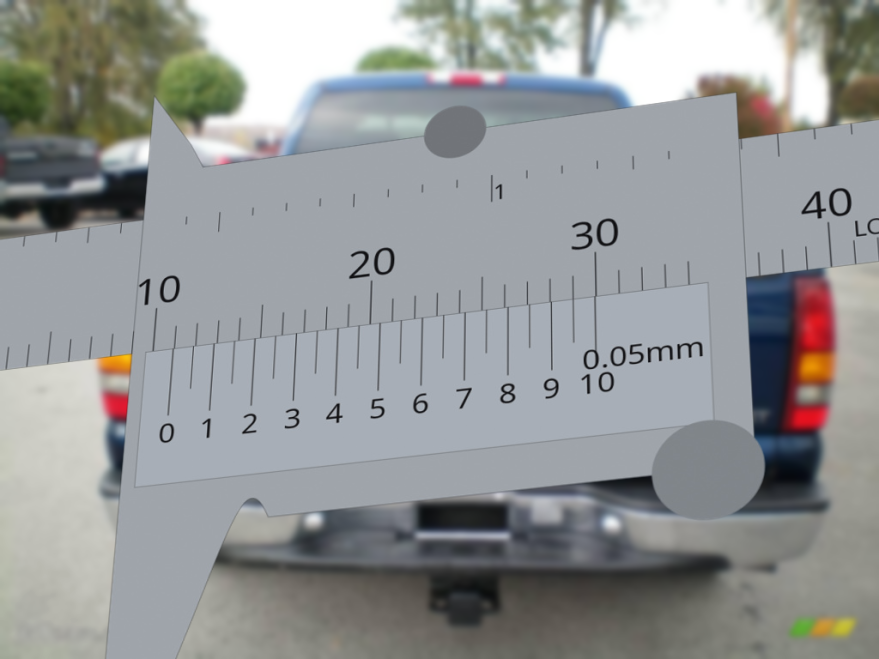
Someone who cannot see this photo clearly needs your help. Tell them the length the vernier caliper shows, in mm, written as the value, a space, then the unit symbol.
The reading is 10.95 mm
